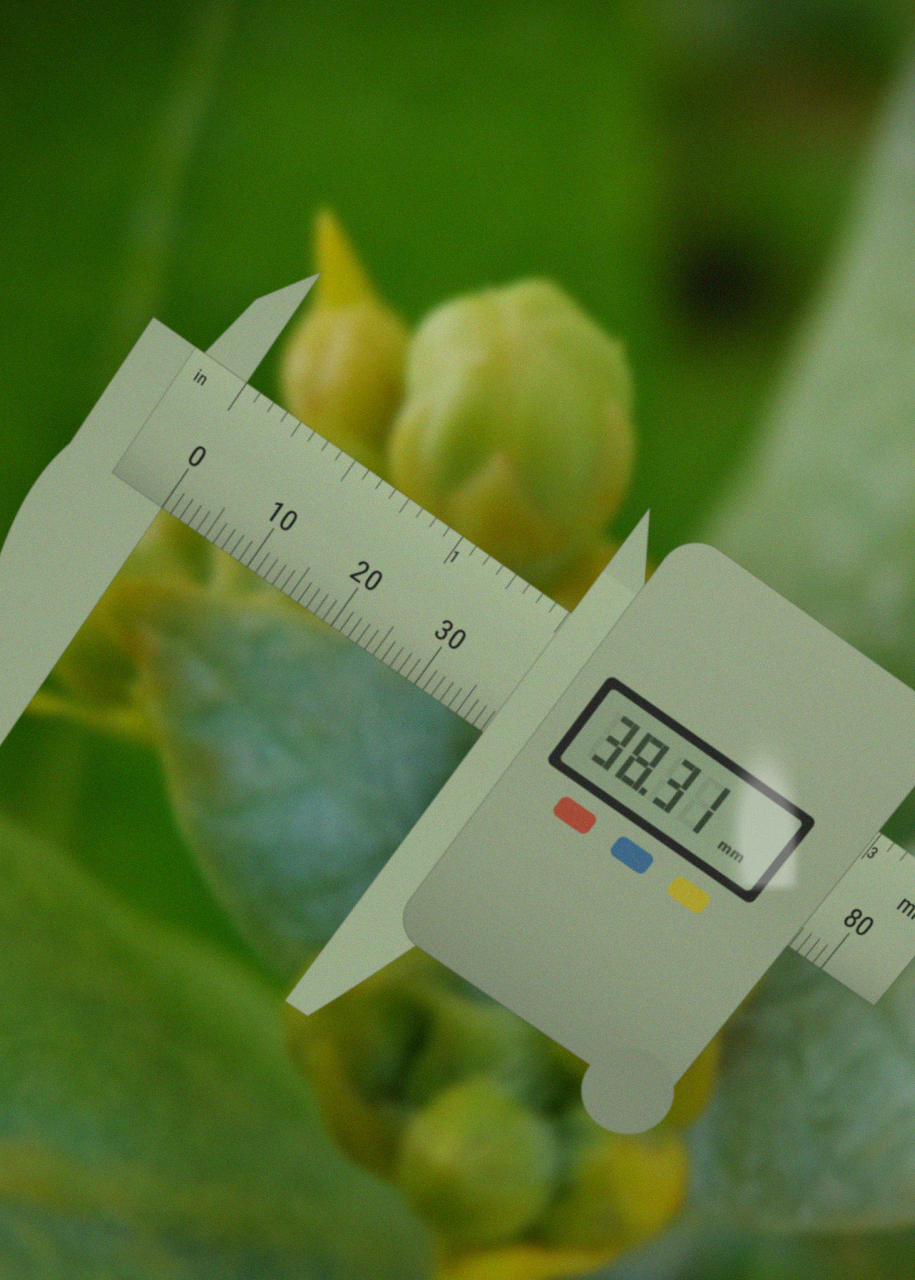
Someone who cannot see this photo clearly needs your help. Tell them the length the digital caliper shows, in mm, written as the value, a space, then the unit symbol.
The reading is 38.31 mm
